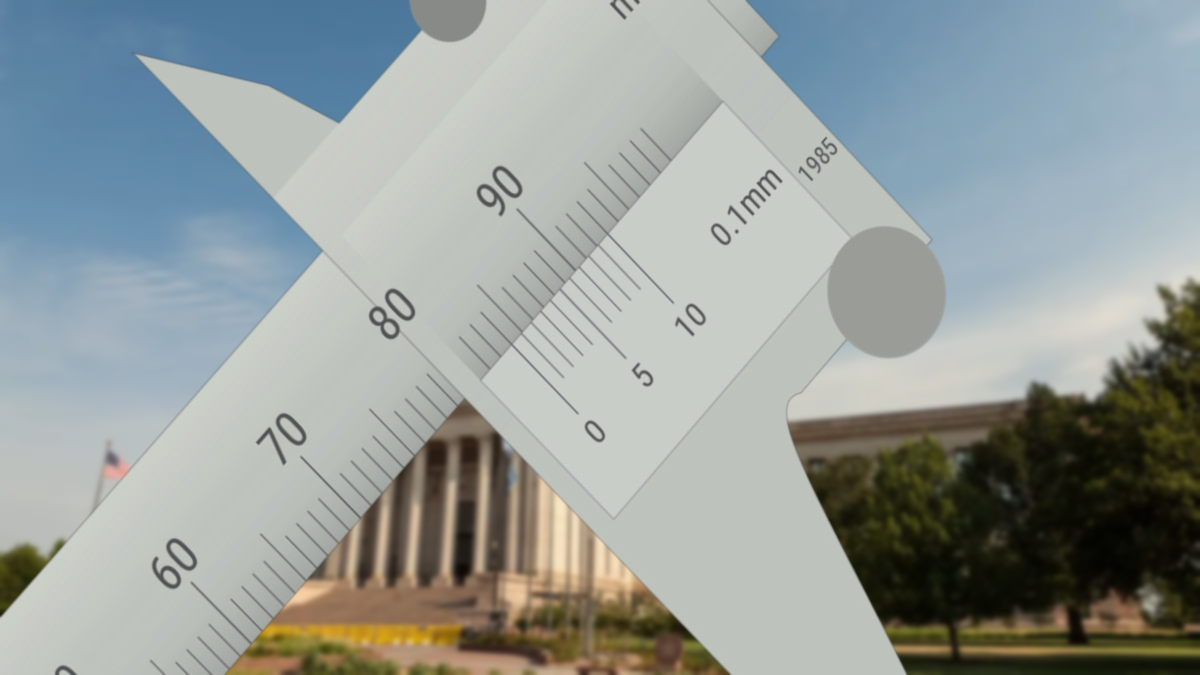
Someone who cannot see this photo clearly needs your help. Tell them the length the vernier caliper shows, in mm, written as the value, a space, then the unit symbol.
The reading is 84.0 mm
